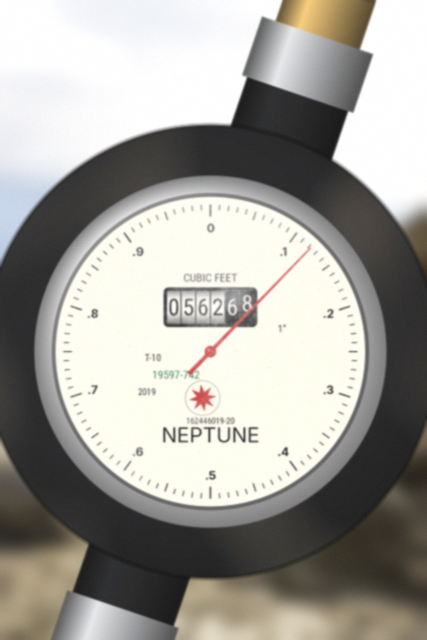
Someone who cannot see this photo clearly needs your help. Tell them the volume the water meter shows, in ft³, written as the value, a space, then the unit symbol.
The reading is 56268.12 ft³
